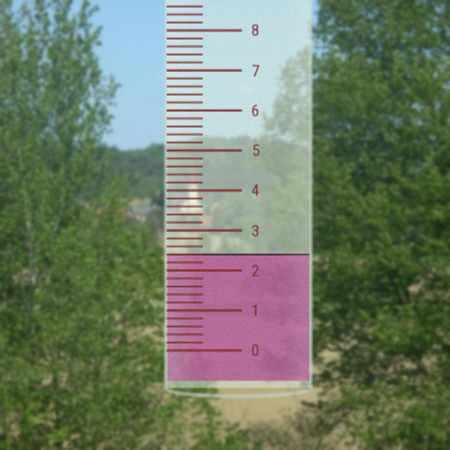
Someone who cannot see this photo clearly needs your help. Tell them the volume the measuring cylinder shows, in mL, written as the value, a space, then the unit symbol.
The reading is 2.4 mL
